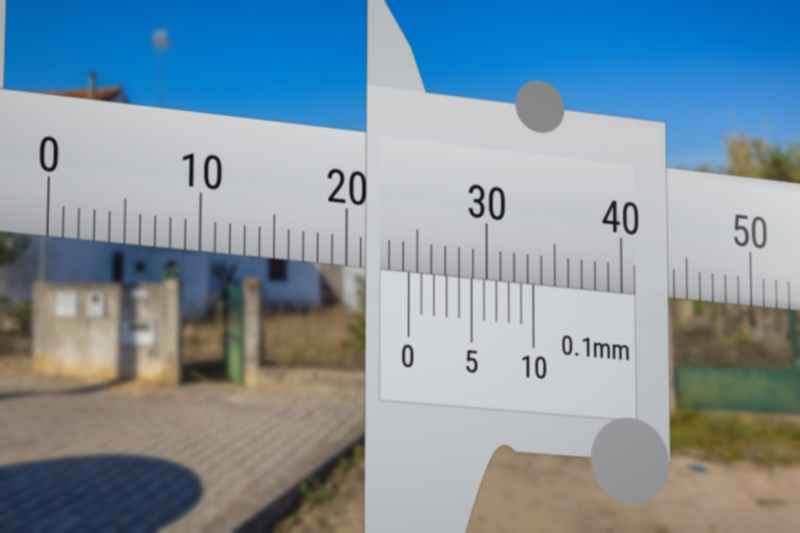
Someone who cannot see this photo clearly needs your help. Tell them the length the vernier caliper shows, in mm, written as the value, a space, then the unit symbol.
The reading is 24.4 mm
